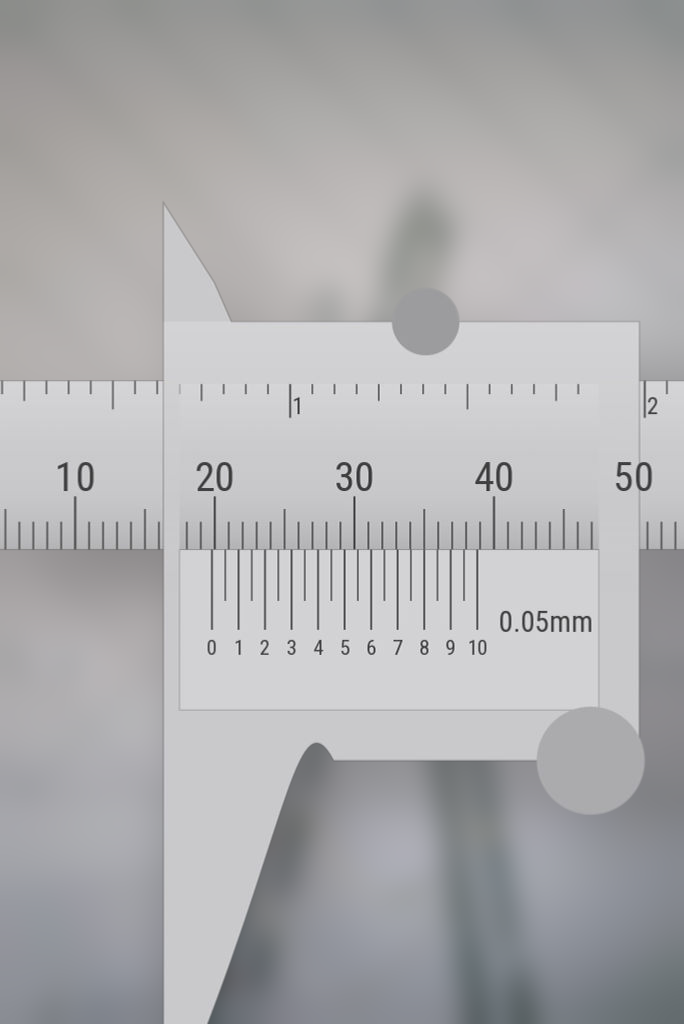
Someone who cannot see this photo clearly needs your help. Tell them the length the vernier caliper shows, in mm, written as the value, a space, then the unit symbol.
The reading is 19.8 mm
